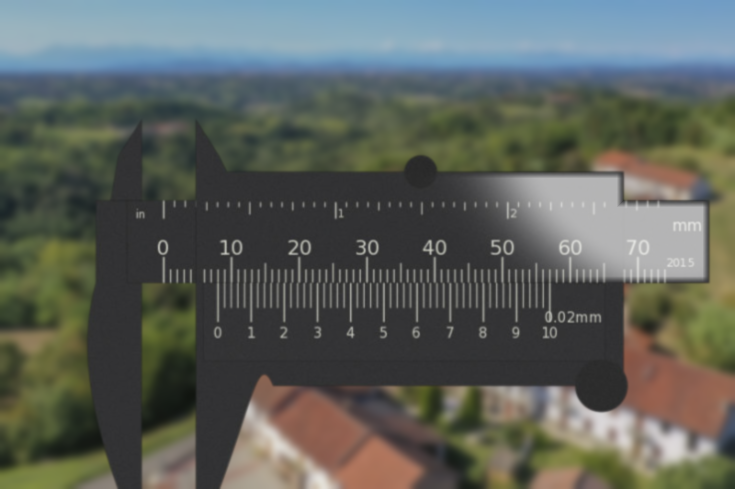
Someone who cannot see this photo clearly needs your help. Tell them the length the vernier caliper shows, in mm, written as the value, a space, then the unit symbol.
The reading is 8.0 mm
